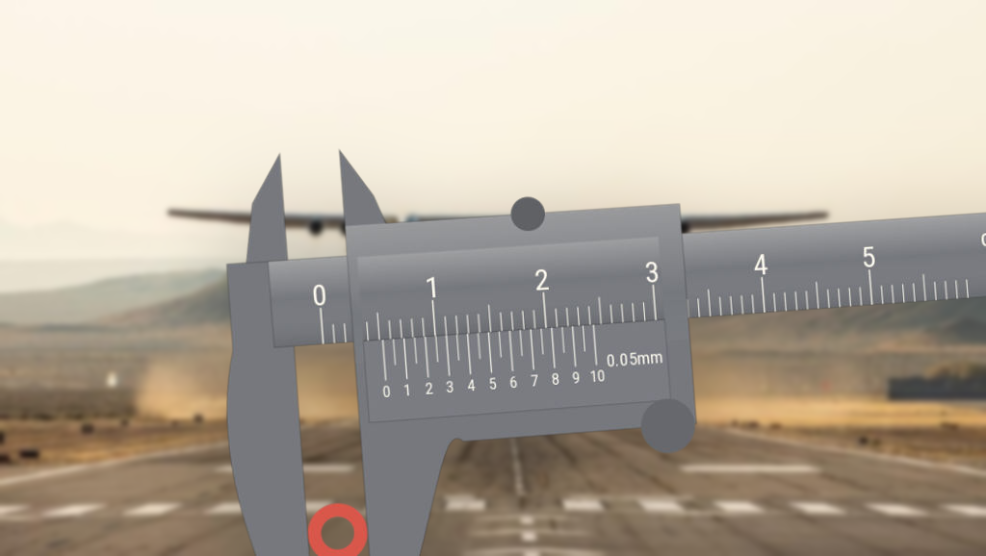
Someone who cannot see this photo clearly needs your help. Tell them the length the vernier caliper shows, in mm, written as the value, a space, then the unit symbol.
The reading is 5.3 mm
